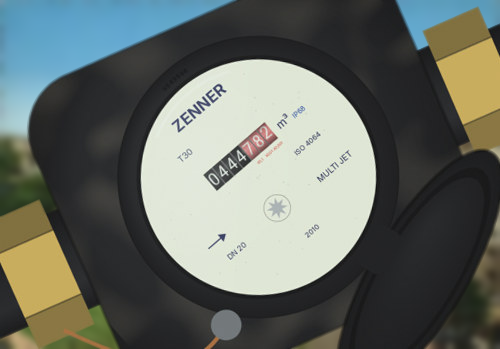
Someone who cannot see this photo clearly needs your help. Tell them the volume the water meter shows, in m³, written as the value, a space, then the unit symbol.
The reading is 444.782 m³
